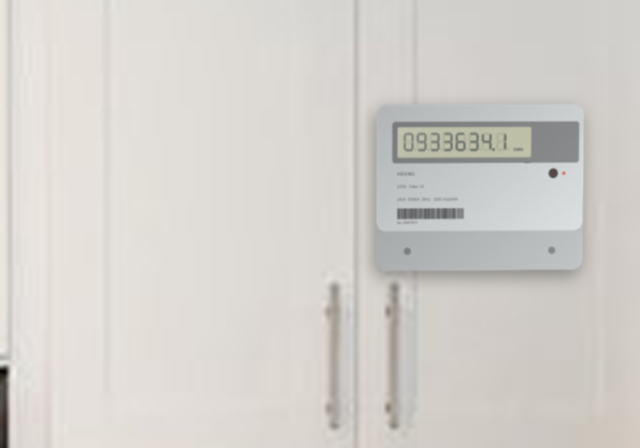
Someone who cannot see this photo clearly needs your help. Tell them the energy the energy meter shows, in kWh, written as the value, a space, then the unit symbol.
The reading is 933634.1 kWh
